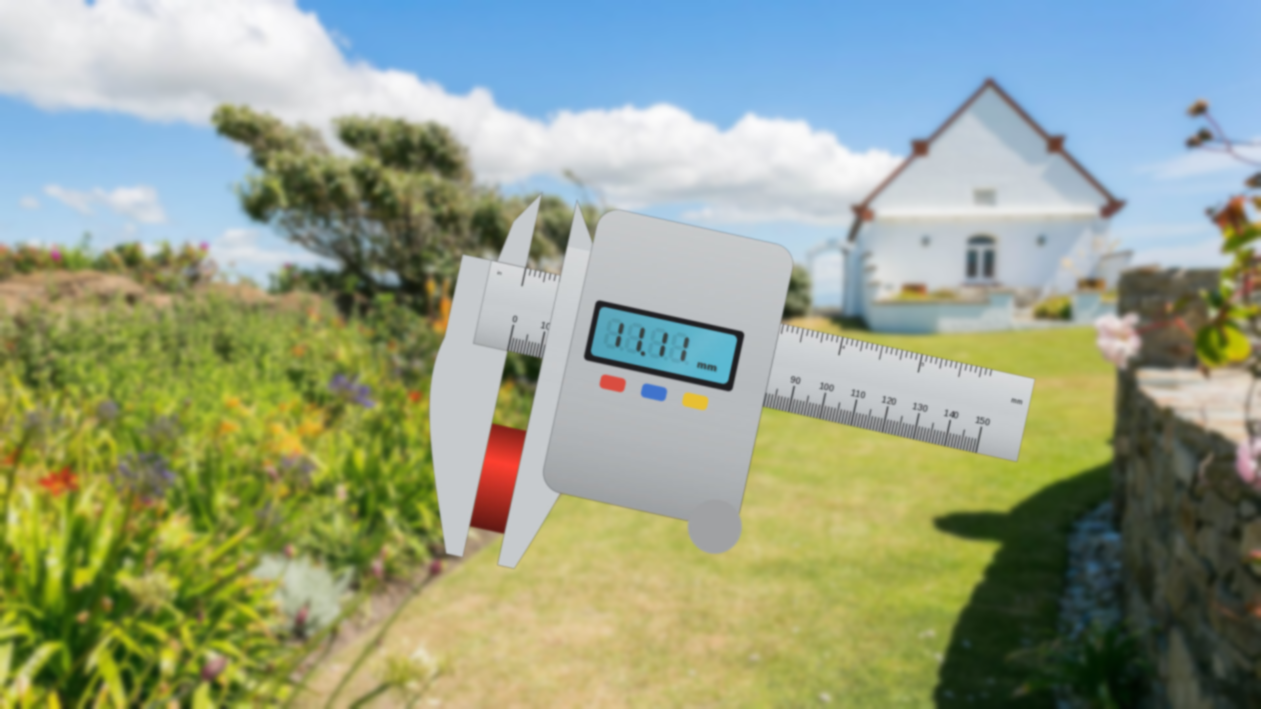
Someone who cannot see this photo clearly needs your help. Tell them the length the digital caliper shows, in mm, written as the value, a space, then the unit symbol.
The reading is 11.11 mm
